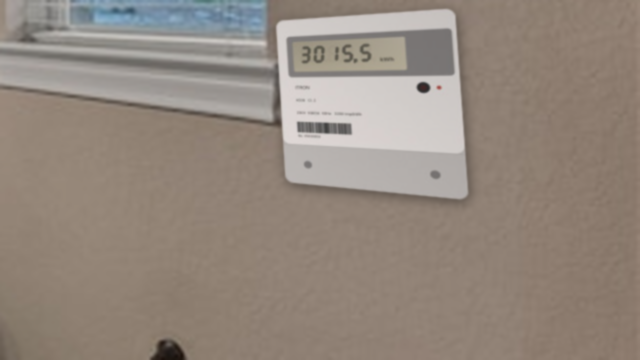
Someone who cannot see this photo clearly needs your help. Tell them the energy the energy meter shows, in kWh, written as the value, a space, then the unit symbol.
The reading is 3015.5 kWh
